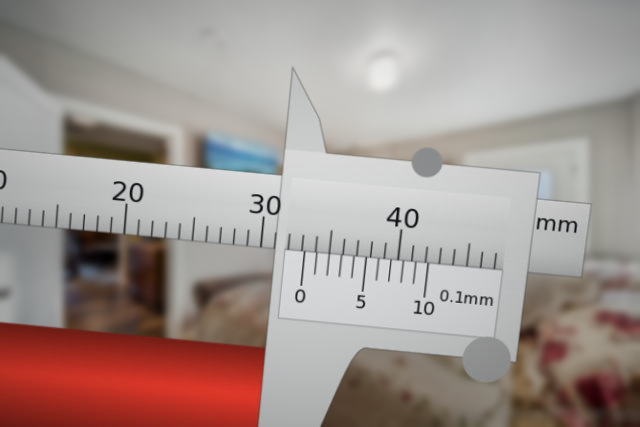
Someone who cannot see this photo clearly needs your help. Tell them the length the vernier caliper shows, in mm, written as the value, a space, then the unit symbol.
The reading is 33.2 mm
